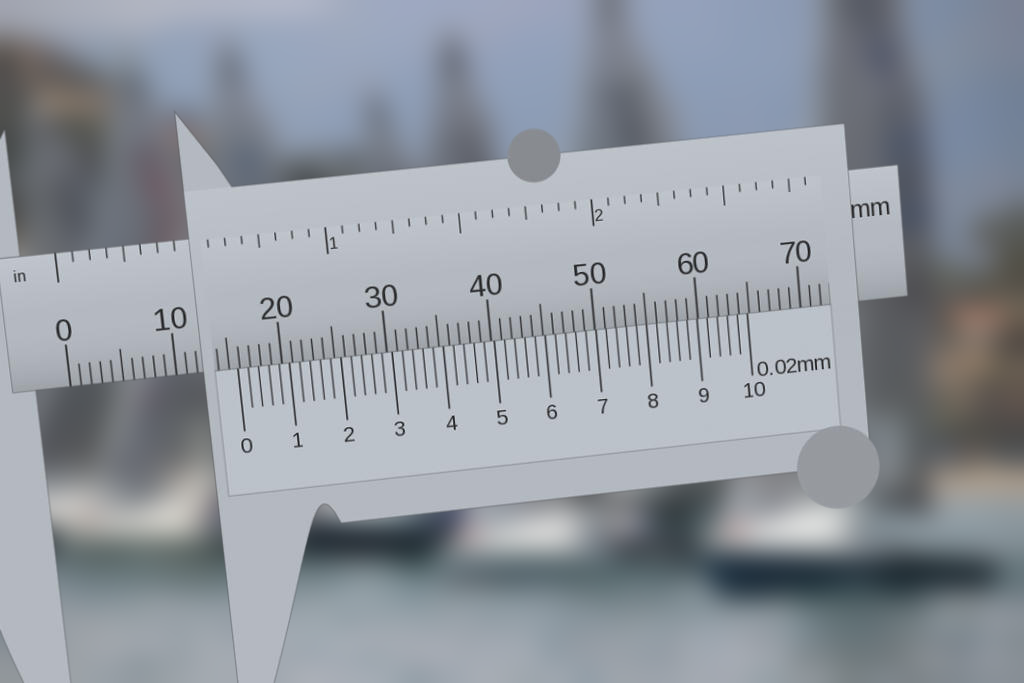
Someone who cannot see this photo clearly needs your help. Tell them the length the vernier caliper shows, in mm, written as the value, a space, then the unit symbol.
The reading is 15.8 mm
